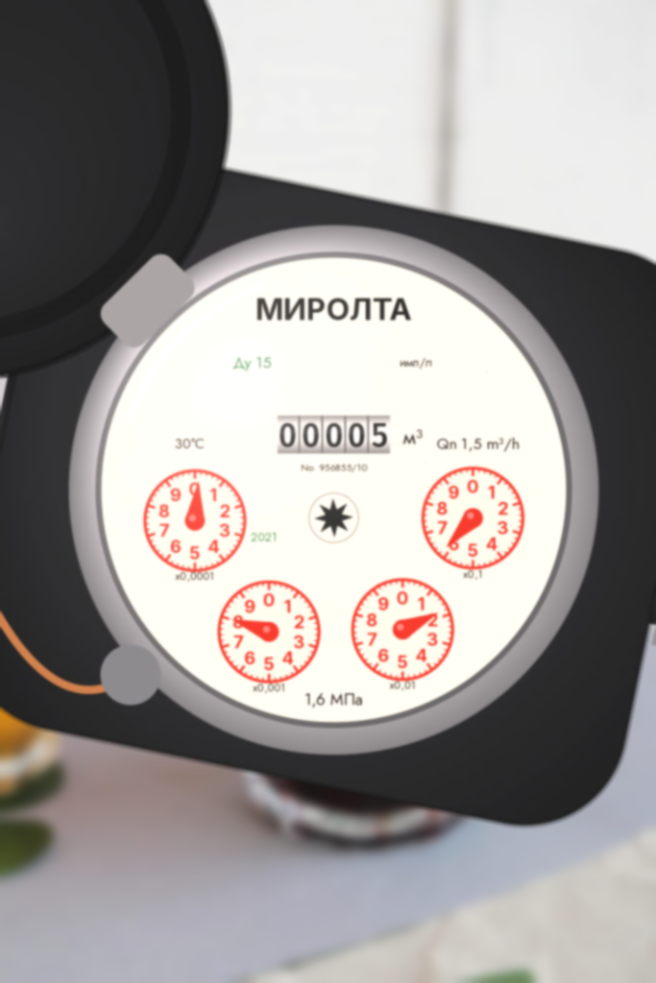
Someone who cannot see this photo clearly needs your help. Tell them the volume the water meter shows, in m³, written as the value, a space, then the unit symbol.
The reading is 5.6180 m³
